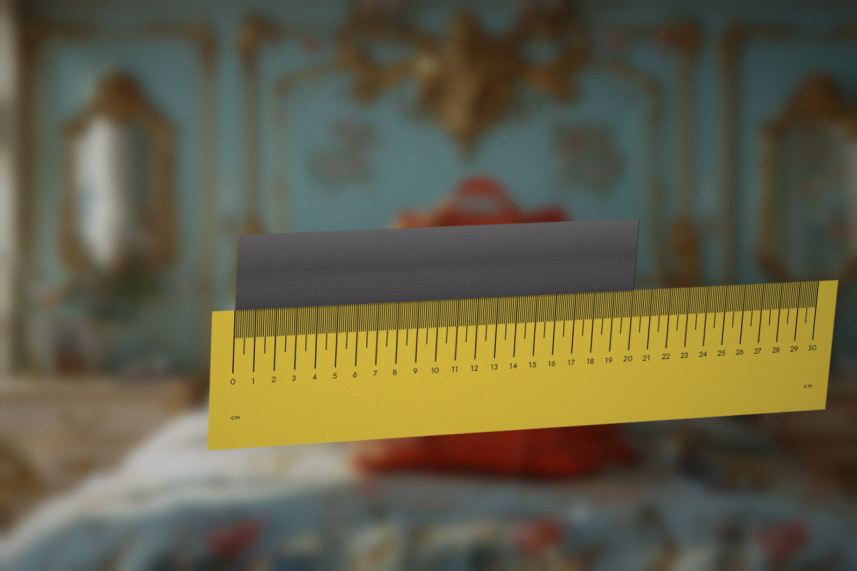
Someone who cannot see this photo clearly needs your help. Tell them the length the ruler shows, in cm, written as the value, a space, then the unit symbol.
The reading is 20 cm
